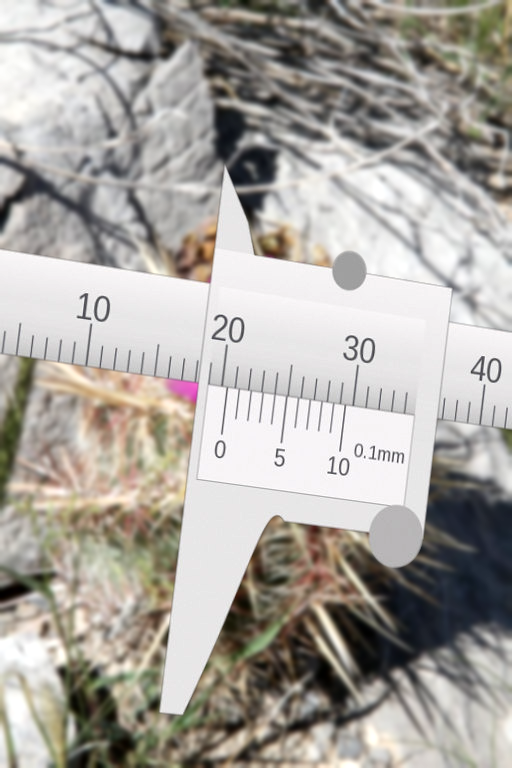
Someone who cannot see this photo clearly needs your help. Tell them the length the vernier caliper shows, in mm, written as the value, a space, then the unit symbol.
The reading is 20.4 mm
